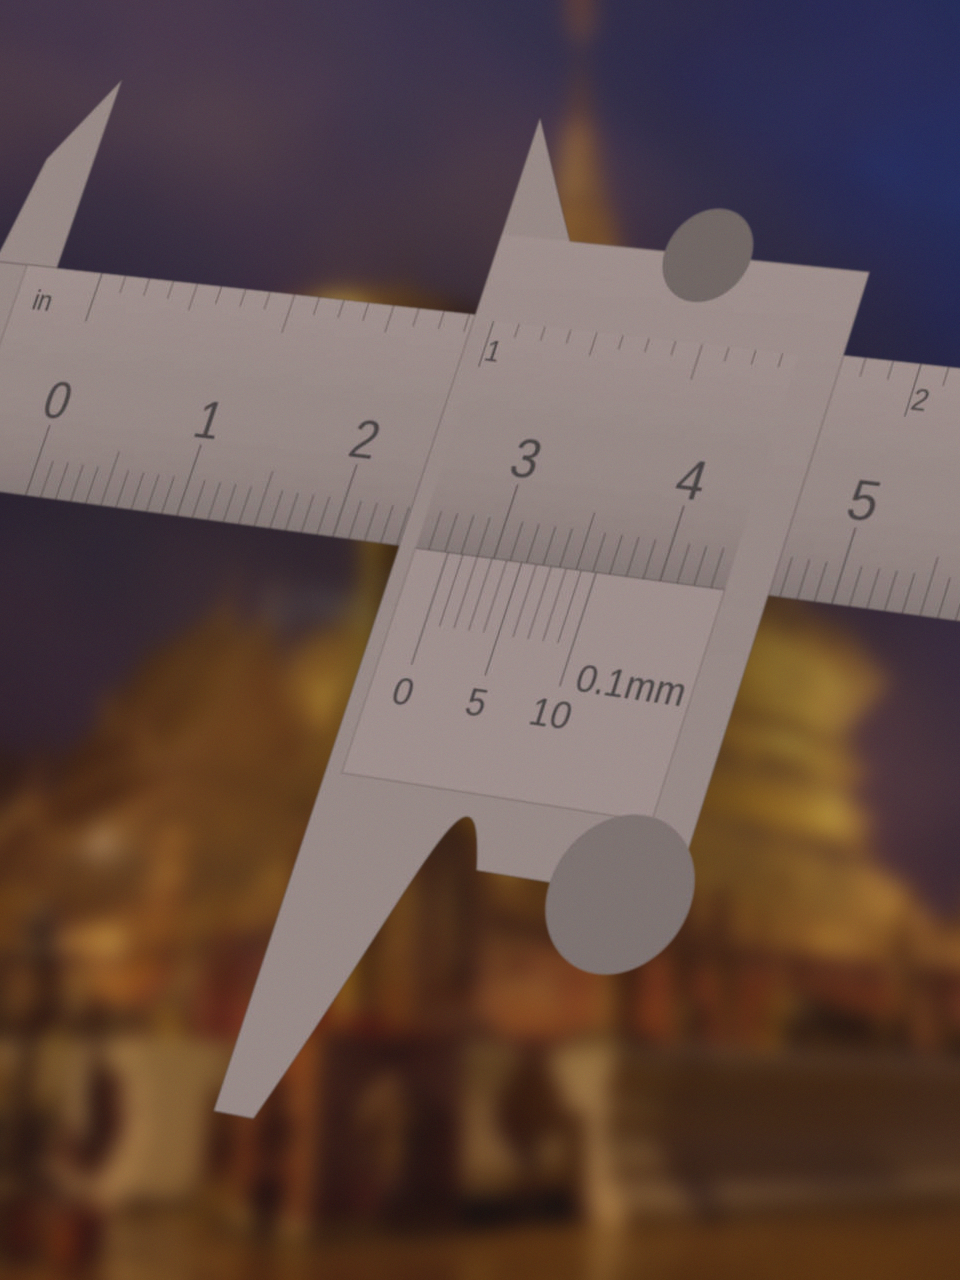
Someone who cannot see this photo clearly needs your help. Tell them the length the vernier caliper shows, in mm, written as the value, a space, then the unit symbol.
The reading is 27.2 mm
